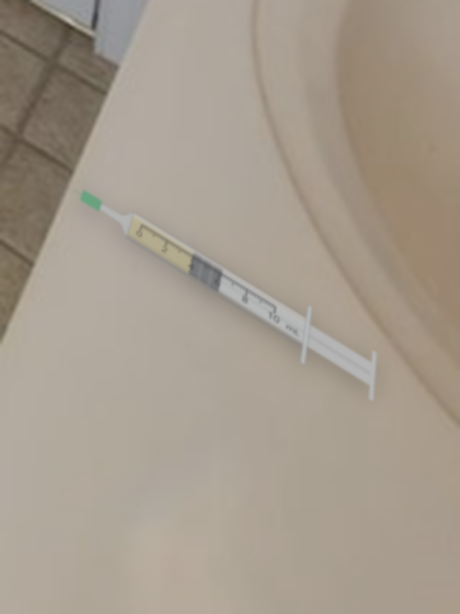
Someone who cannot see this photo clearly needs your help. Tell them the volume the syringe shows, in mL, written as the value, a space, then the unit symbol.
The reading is 4 mL
